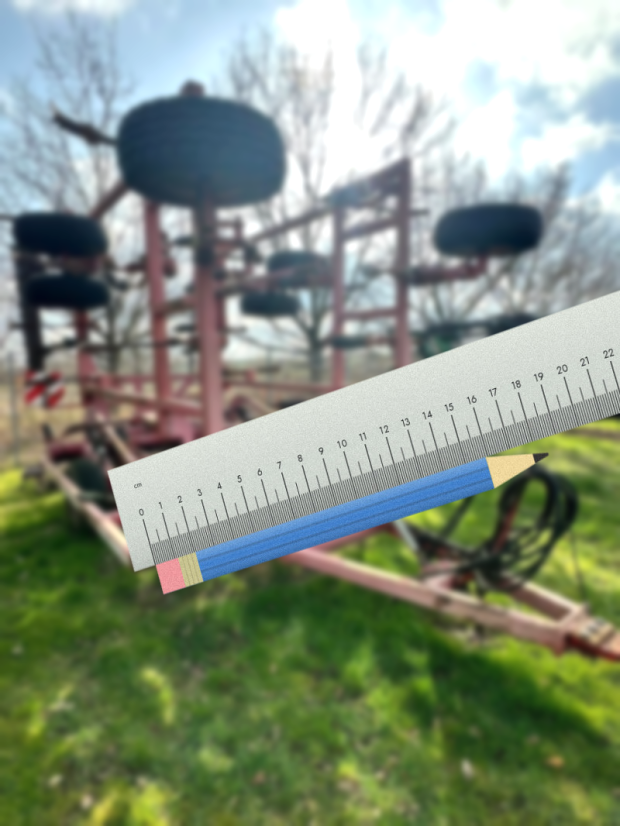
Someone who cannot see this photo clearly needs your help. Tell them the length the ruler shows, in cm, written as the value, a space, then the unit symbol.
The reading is 18.5 cm
